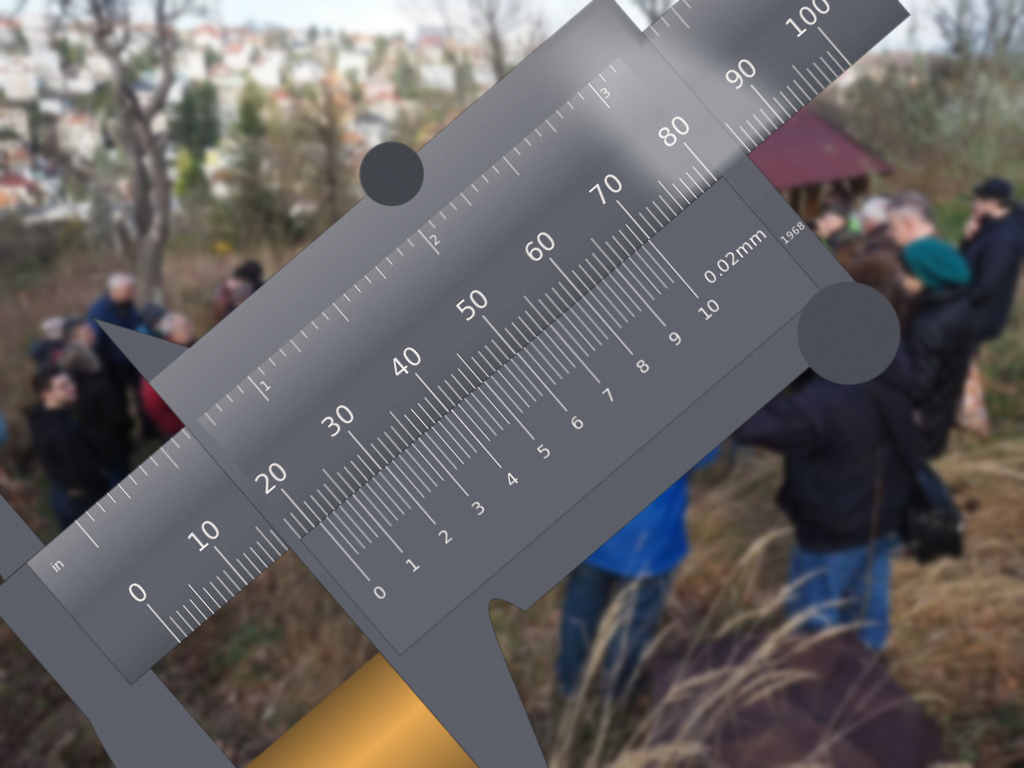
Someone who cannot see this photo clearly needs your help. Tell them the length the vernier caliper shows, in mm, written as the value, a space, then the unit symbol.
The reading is 20.8 mm
